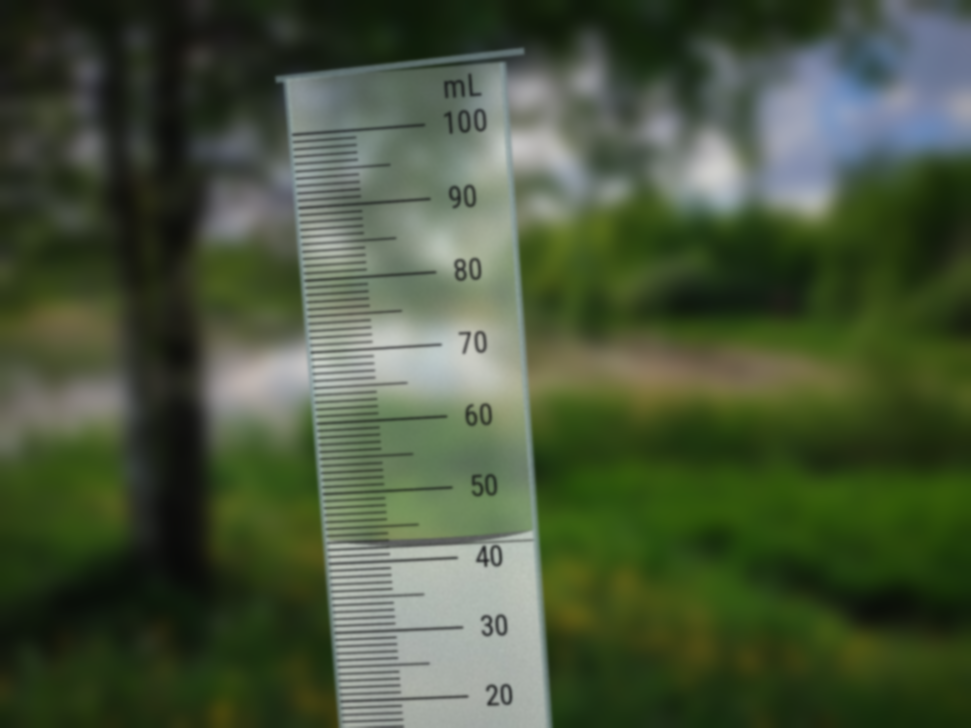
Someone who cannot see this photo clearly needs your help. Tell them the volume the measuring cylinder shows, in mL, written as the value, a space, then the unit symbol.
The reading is 42 mL
